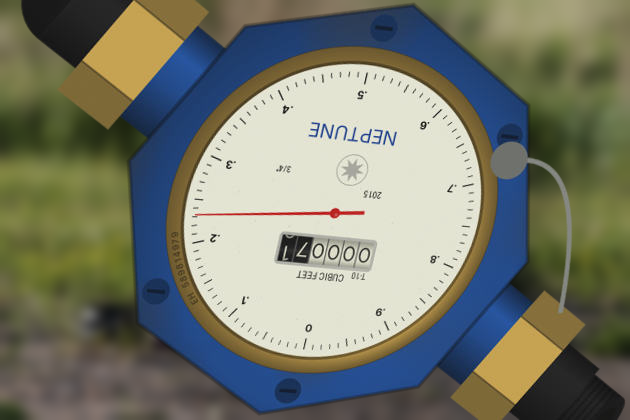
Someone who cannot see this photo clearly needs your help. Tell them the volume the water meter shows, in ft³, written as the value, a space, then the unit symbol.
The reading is 71.23 ft³
